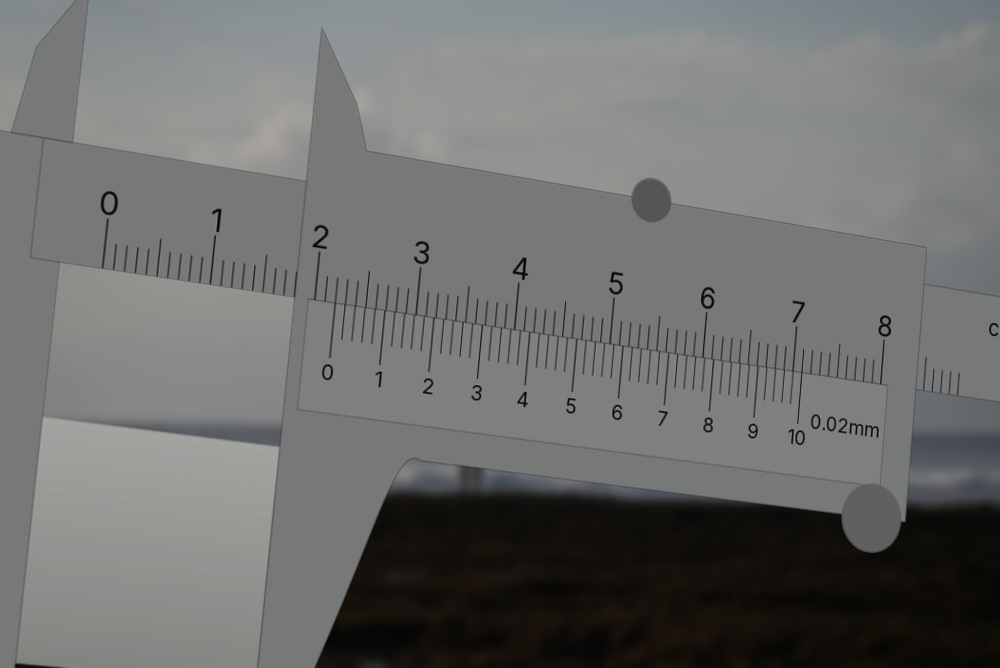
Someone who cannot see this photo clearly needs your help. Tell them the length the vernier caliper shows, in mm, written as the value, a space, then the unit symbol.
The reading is 22.0 mm
